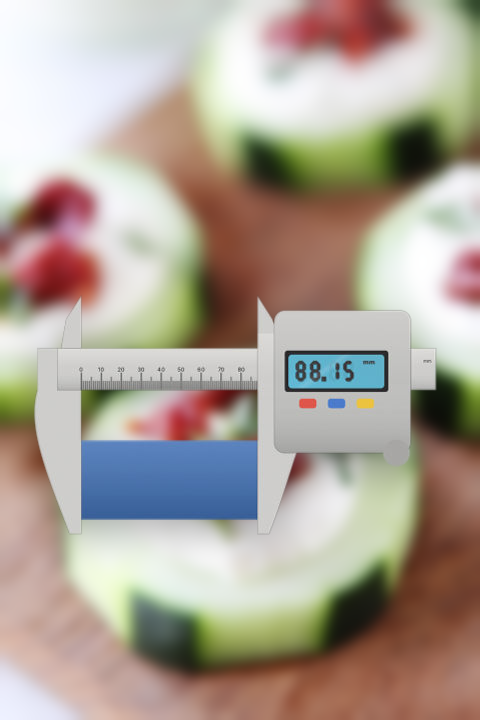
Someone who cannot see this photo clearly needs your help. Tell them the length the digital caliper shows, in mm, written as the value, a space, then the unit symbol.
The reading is 88.15 mm
